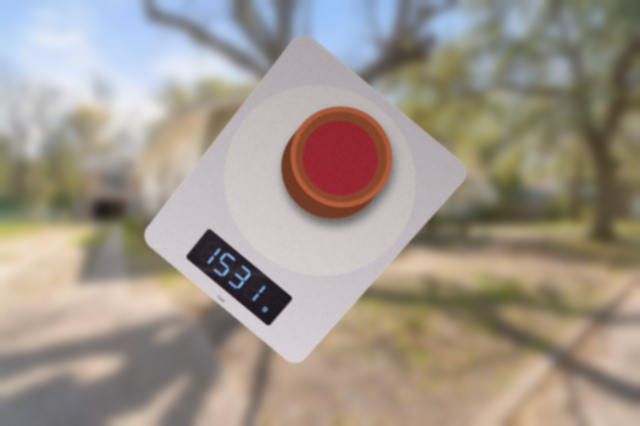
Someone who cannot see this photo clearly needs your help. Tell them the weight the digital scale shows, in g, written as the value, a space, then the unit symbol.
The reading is 1531 g
